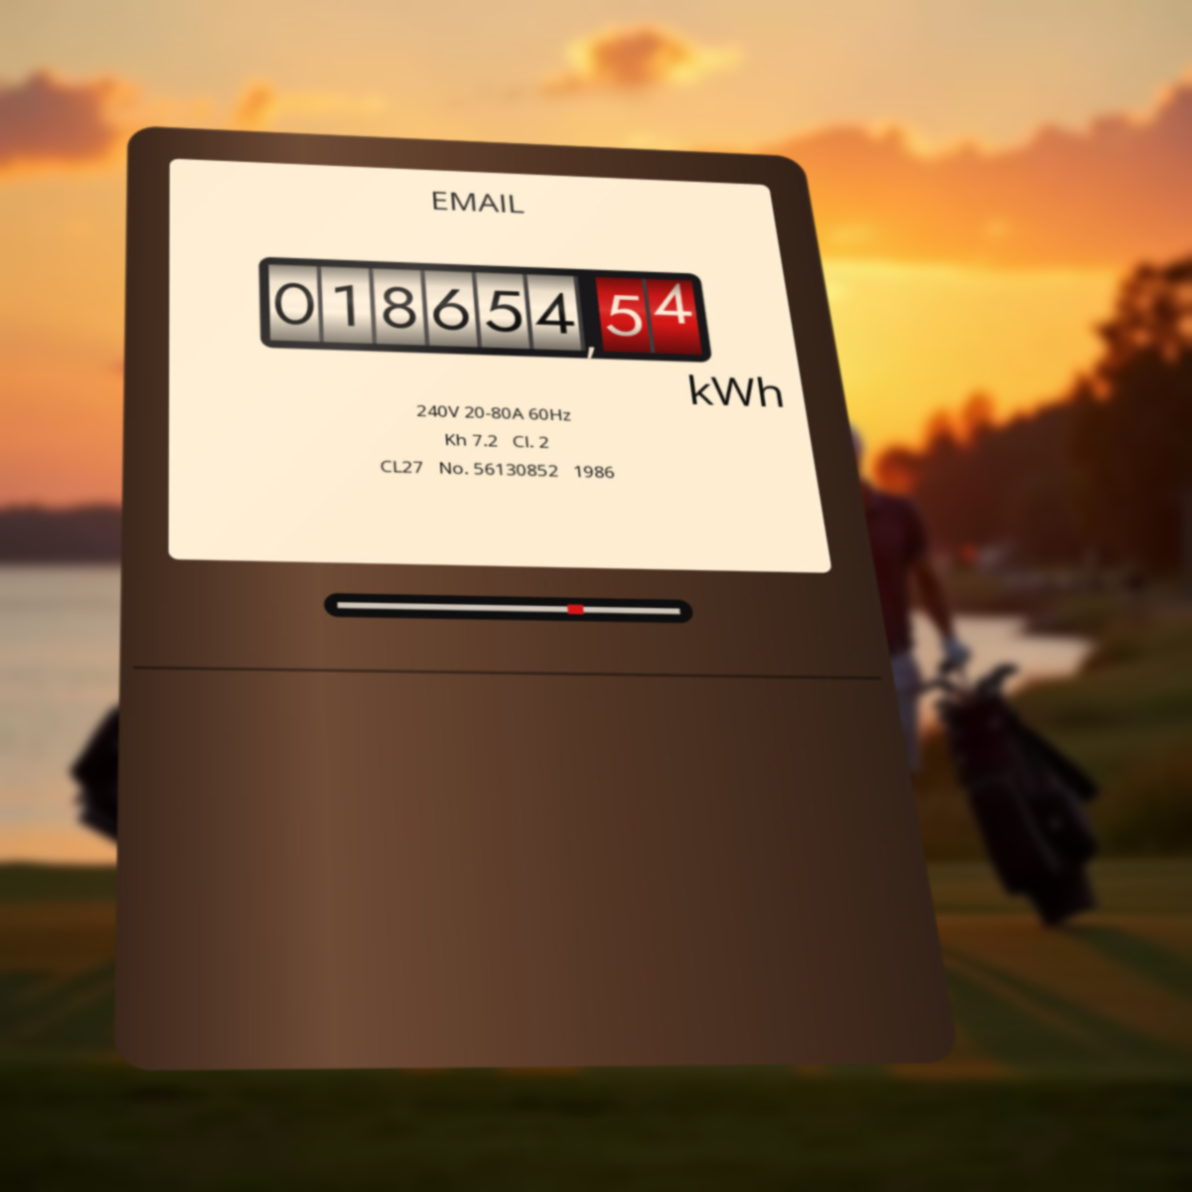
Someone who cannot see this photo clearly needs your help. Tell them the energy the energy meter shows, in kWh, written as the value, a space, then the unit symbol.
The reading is 18654.54 kWh
